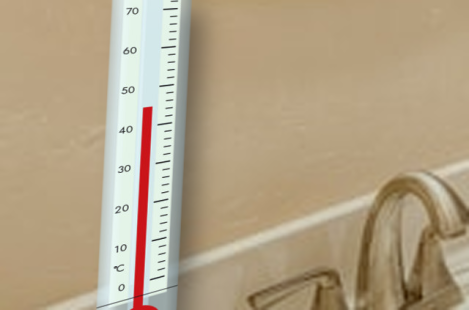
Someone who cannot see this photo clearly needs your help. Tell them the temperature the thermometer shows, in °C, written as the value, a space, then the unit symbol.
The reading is 45 °C
